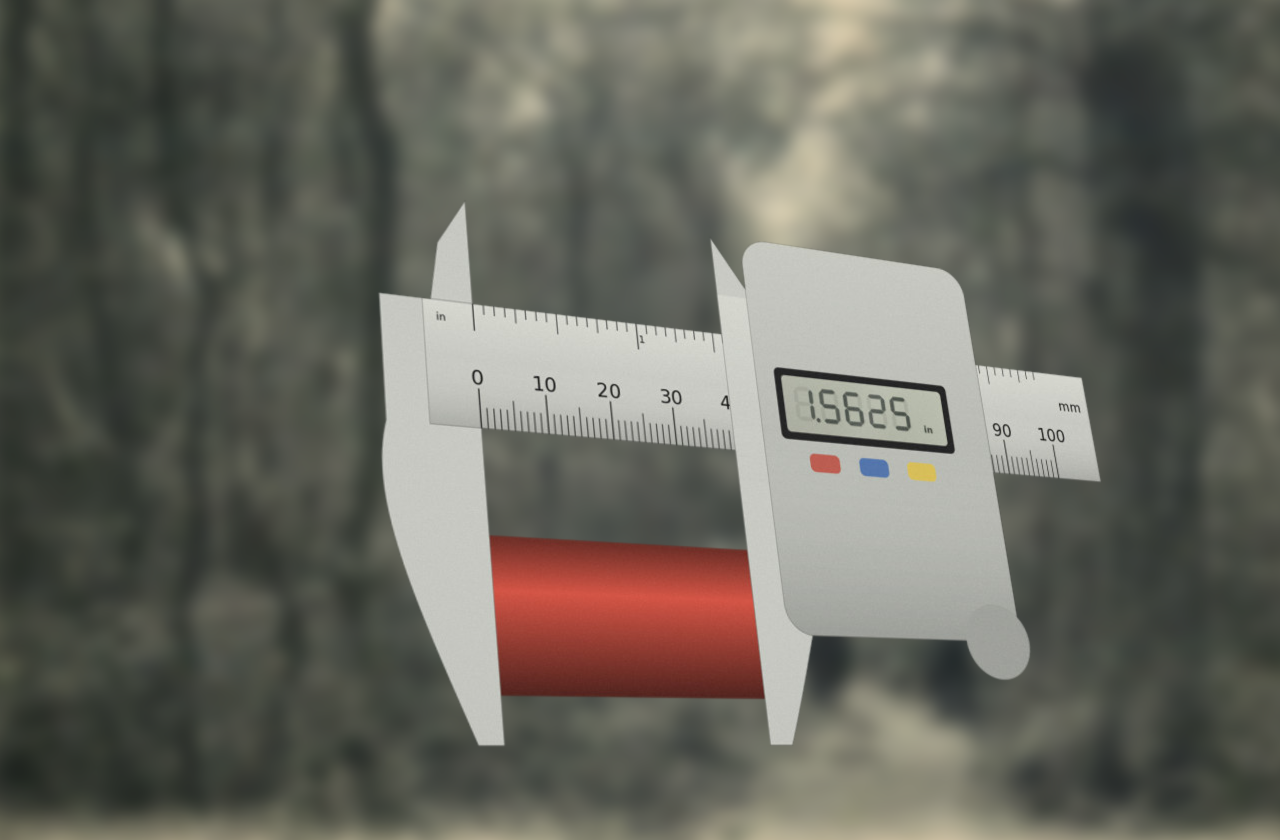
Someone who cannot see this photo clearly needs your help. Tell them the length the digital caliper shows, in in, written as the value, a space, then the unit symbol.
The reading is 1.5625 in
